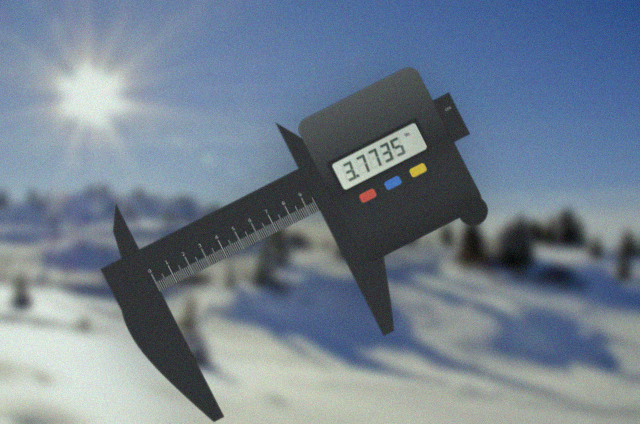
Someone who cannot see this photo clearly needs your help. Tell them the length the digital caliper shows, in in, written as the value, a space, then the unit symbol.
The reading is 3.7735 in
